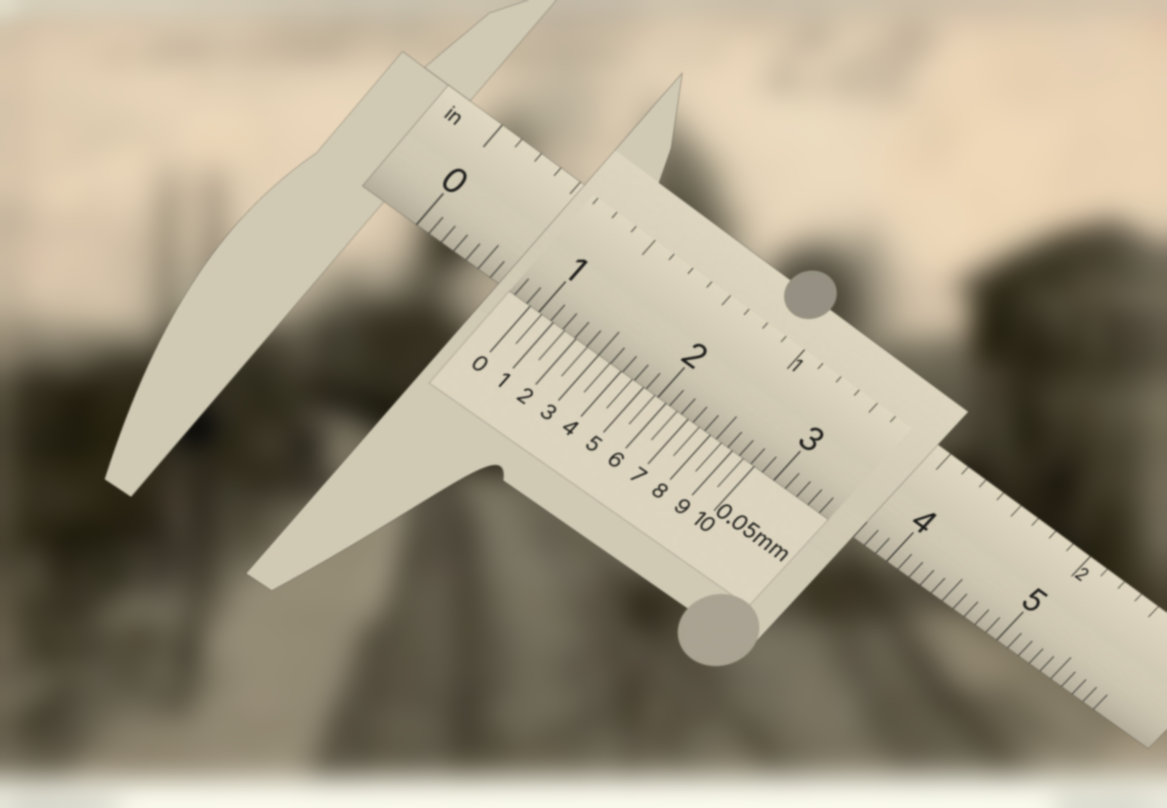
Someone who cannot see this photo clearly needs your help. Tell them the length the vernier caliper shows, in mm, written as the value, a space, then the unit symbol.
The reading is 9.3 mm
